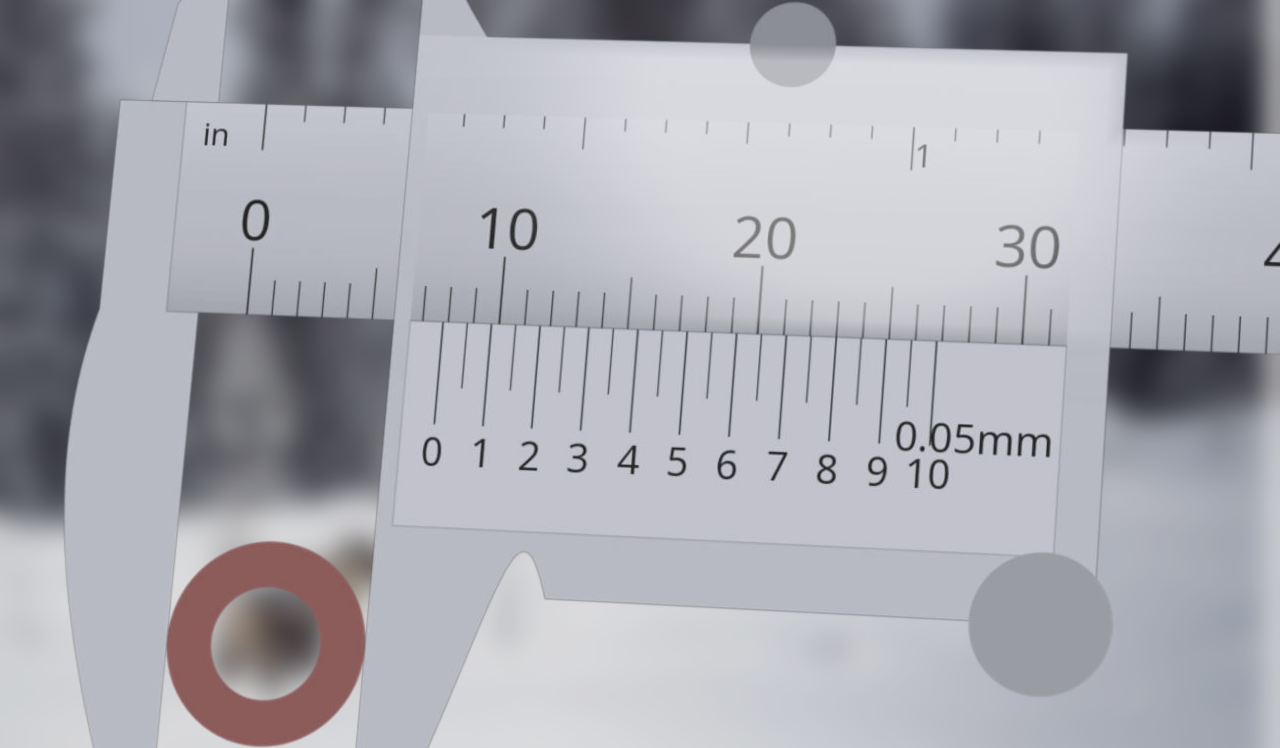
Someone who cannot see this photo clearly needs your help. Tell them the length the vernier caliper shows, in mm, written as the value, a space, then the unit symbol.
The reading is 7.8 mm
